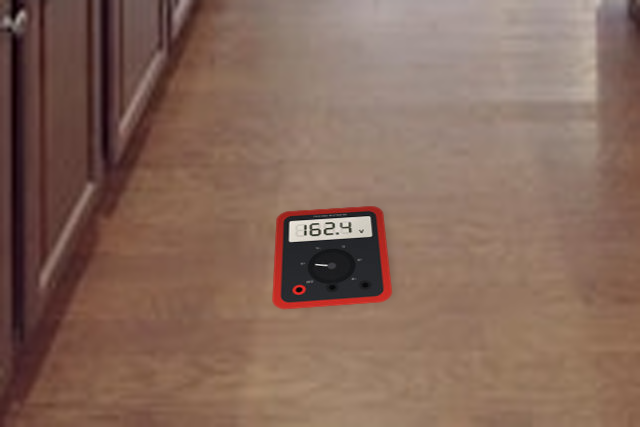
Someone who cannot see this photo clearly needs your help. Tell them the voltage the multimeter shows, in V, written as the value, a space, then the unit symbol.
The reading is 162.4 V
